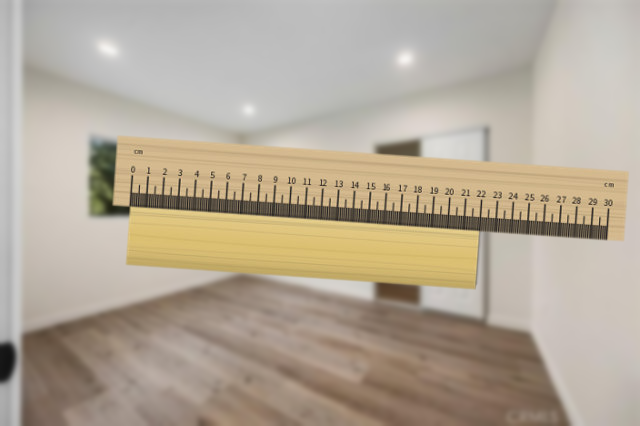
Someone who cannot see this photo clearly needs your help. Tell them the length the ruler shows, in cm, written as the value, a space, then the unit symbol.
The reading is 22 cm
